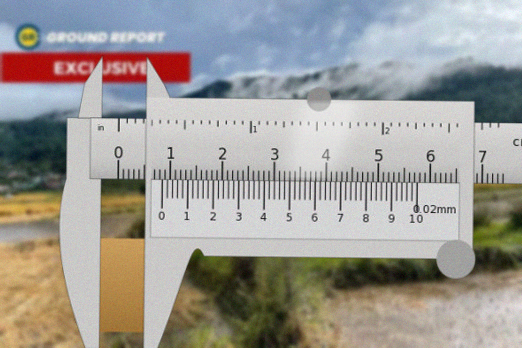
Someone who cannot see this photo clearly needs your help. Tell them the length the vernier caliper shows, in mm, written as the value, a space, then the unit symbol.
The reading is 8.5 mm
